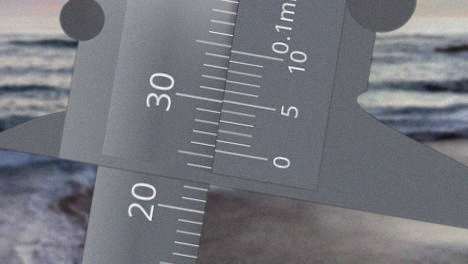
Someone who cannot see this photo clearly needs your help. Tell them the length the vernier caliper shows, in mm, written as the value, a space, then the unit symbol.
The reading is 25.6 mm
